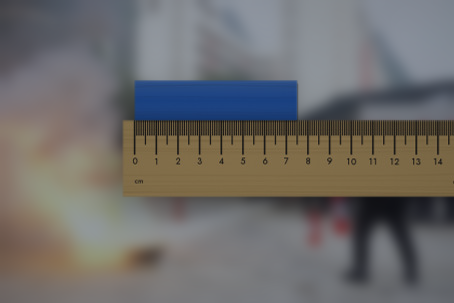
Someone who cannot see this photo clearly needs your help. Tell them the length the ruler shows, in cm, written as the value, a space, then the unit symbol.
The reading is 7.5 cm
